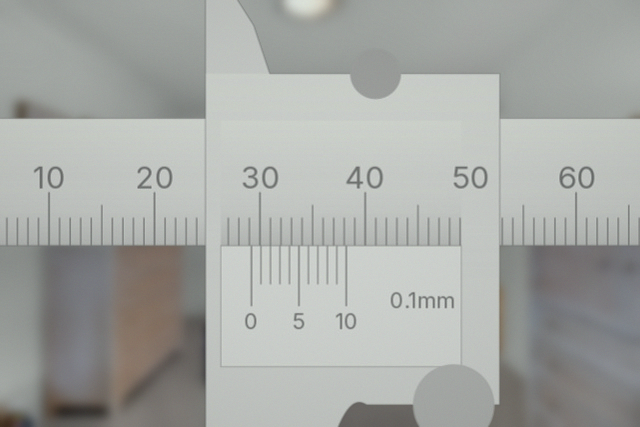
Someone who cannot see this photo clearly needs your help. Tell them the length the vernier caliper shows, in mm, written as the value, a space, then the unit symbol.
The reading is 29.2 mm
